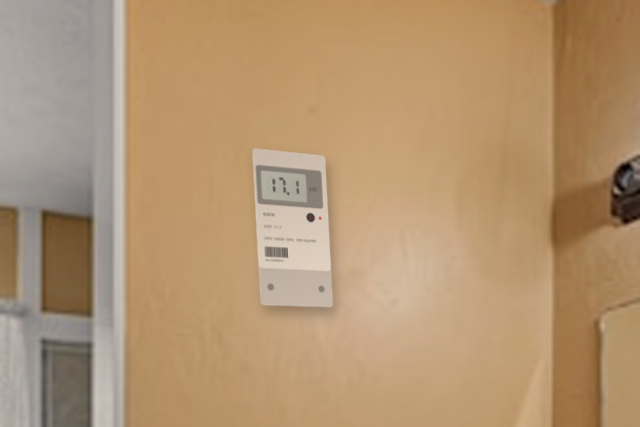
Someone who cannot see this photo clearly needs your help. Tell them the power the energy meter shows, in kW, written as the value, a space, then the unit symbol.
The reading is 17.1 kW
